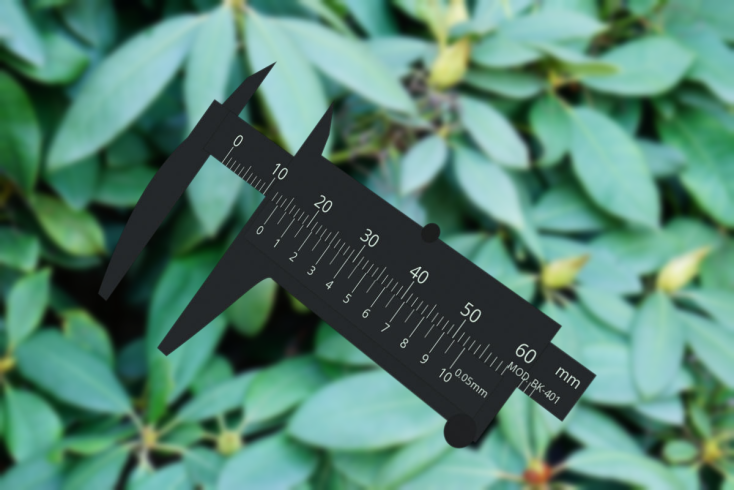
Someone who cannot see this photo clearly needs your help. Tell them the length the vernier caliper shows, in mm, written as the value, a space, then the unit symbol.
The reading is 13.4 mm
